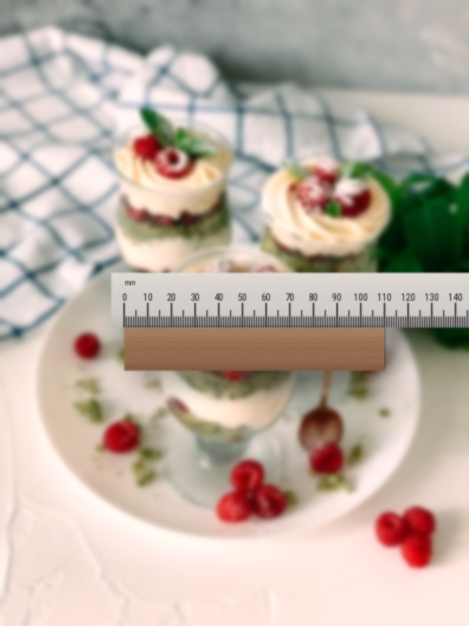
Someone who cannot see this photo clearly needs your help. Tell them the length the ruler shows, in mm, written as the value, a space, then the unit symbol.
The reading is 110 mm
